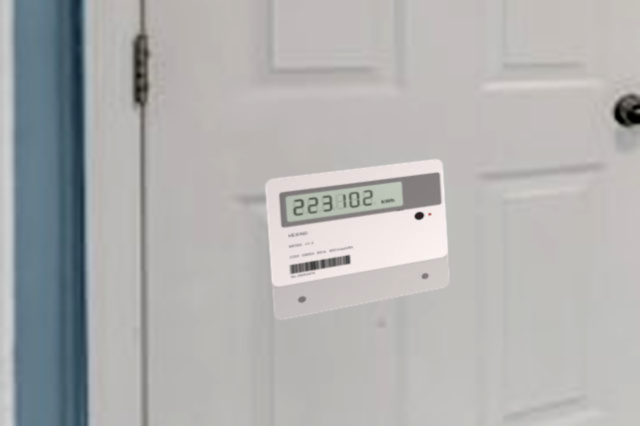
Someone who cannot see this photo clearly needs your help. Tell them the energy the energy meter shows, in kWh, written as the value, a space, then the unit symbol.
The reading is 223102 kWh
